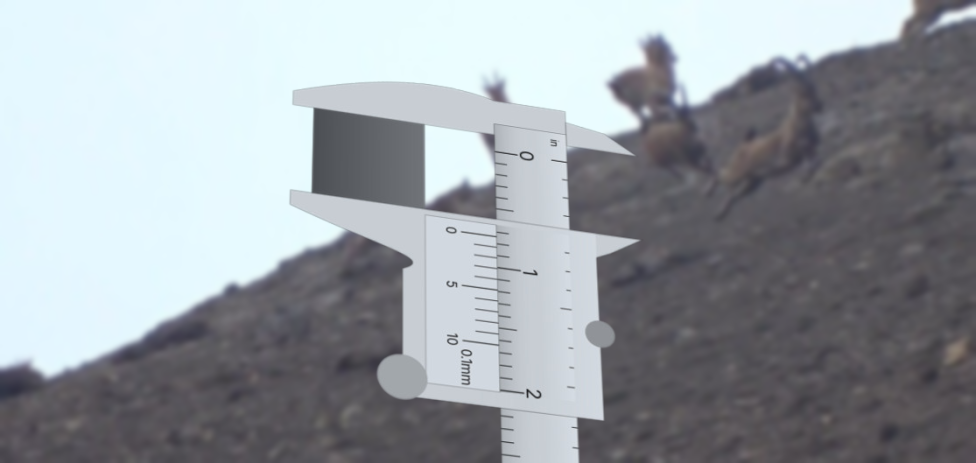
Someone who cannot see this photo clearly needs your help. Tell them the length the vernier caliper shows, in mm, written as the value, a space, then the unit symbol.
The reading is 7.4 mm
